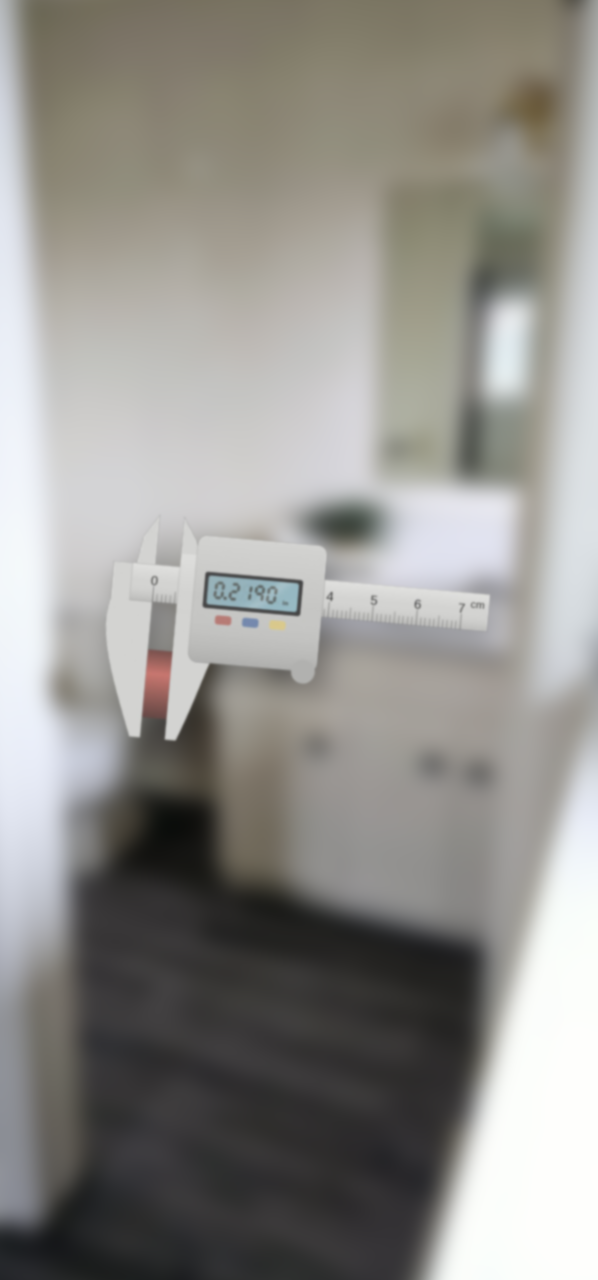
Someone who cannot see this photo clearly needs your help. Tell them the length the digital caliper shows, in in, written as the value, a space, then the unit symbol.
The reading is 0.2190 in
